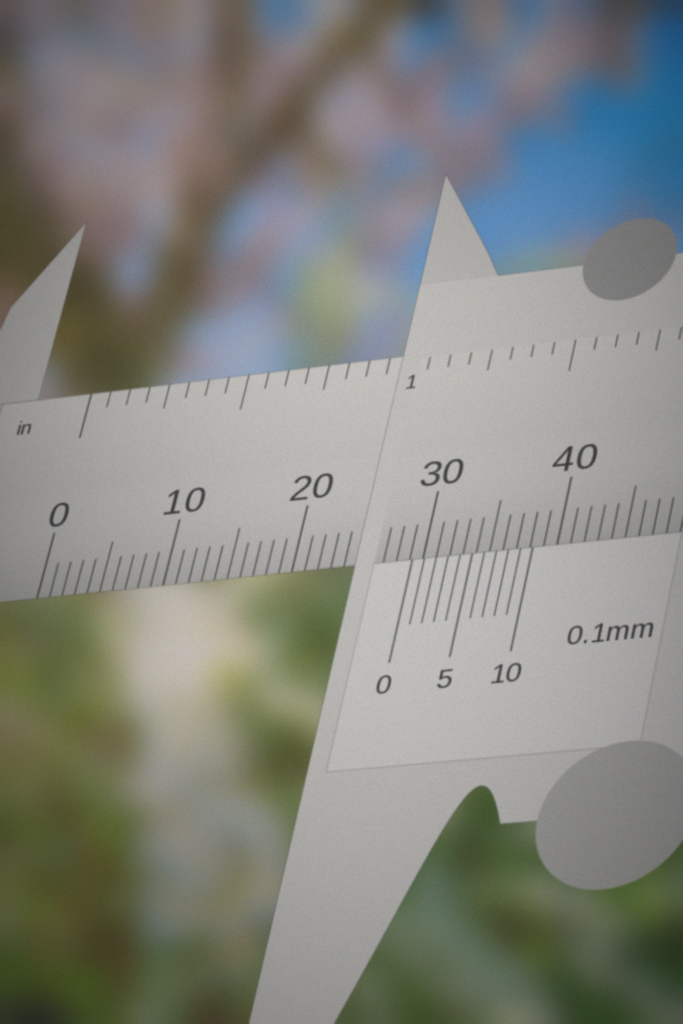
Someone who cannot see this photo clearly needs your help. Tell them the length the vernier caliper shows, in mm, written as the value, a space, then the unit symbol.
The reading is 29.2 mm
